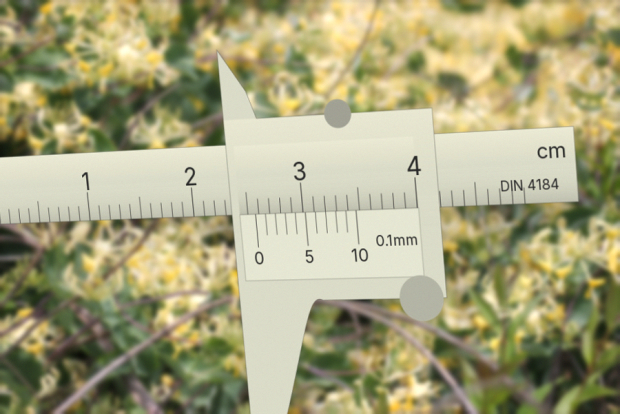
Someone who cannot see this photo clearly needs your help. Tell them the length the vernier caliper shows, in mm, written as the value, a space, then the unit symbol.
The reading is 25.7 mm
